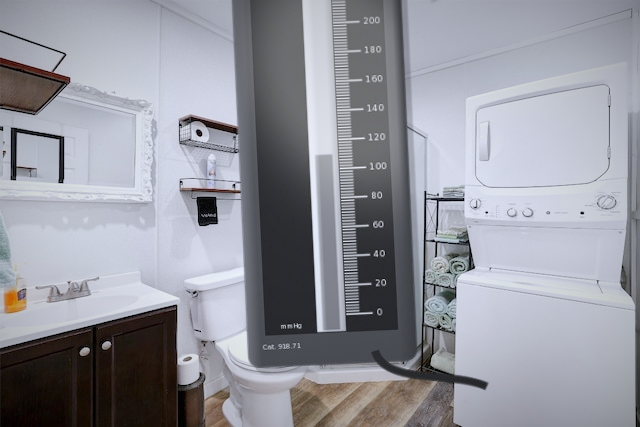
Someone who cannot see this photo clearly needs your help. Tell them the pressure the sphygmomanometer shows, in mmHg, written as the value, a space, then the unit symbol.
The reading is 110 mmHg
